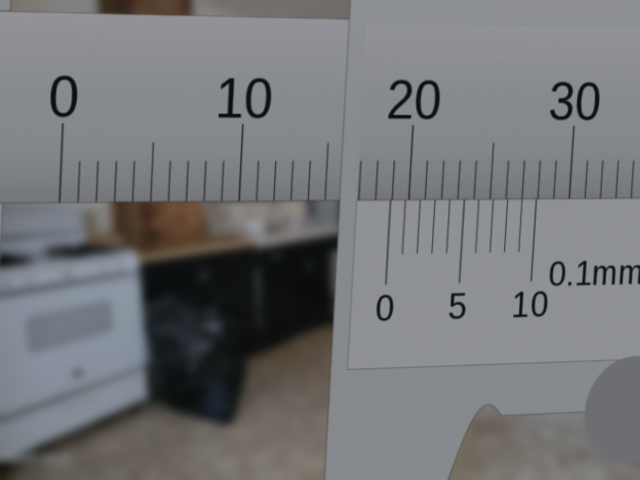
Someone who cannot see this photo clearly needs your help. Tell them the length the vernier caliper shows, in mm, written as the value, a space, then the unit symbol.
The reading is 18.9 mm
